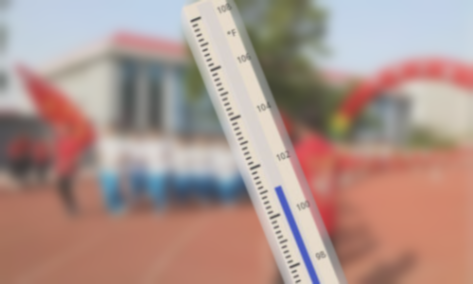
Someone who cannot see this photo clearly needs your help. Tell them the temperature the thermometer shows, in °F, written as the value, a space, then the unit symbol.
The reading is 101 °F
